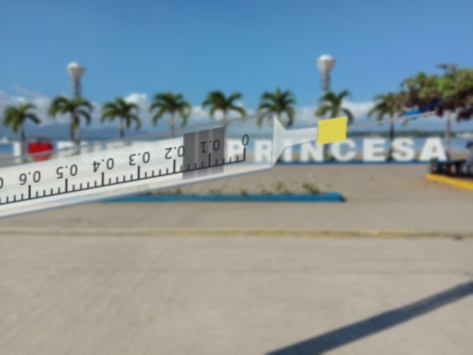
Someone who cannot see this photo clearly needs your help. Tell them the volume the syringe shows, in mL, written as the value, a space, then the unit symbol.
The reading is 0.06 mL
